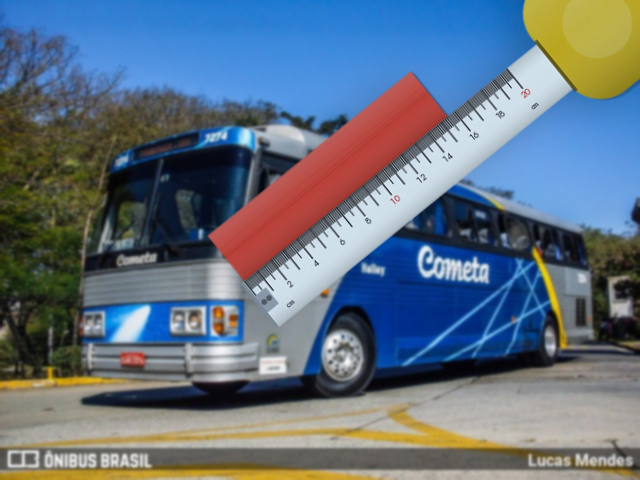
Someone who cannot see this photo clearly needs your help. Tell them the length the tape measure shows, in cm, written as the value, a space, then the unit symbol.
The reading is 15.5 cm
